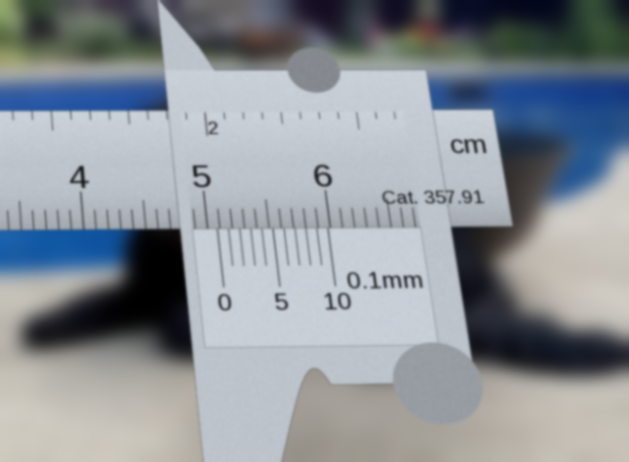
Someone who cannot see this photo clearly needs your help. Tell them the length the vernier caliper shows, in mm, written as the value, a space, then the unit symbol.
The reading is 50.8 mm
